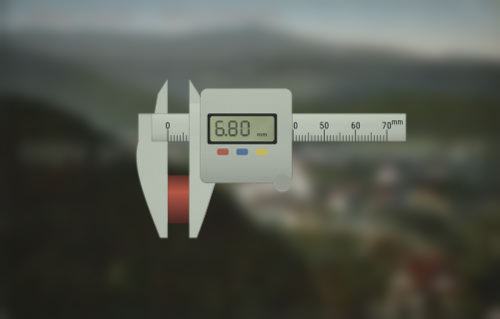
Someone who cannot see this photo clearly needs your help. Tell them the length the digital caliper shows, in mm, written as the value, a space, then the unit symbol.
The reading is 6.80 mm
